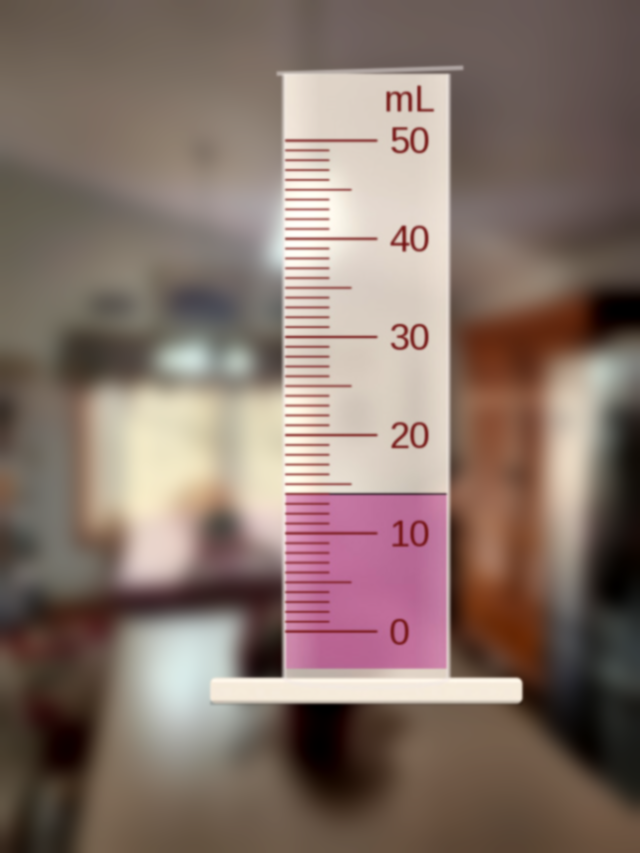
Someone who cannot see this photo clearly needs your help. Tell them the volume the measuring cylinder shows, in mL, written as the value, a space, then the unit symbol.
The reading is 14 mL
